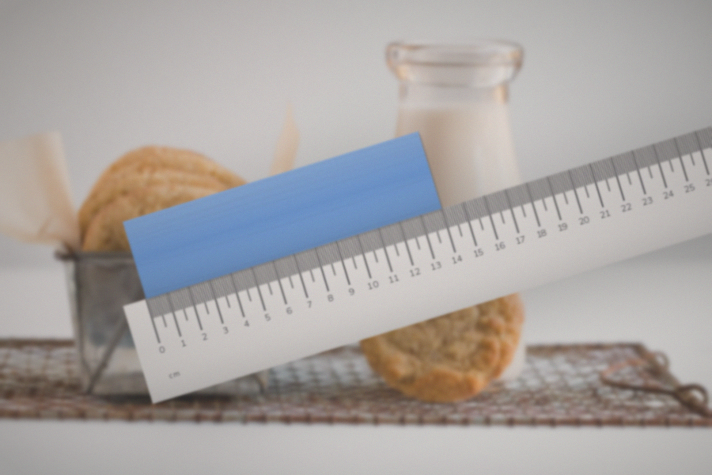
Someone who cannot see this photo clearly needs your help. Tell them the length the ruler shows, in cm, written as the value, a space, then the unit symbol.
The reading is 14 cm
